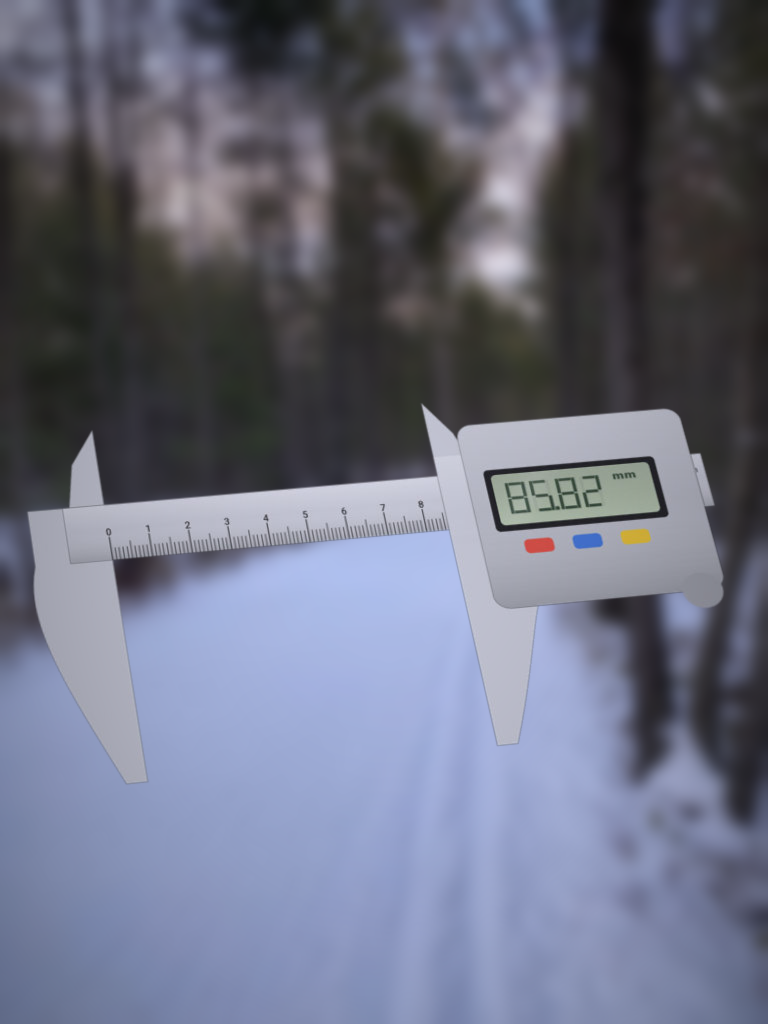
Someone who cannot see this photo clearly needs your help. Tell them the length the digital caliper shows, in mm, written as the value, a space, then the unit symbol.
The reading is 85.82 mm
